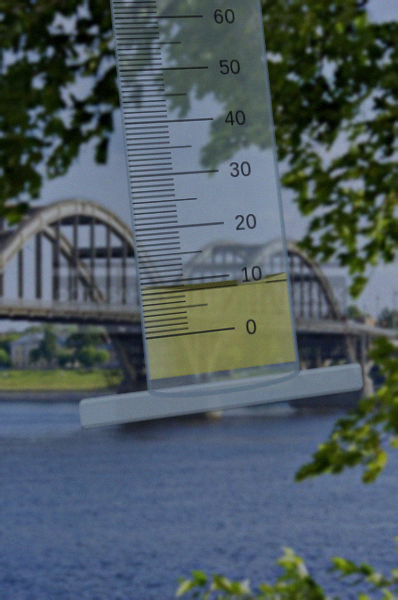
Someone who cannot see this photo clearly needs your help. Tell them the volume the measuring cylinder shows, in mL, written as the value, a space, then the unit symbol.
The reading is 8 mL
